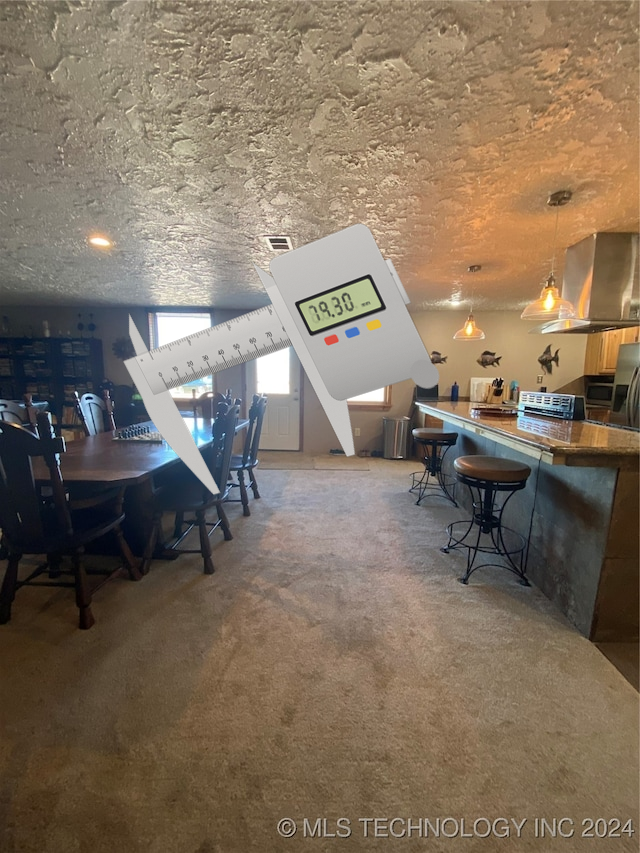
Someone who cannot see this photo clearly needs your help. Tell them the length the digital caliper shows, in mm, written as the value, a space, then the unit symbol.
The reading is 79.30 mm
